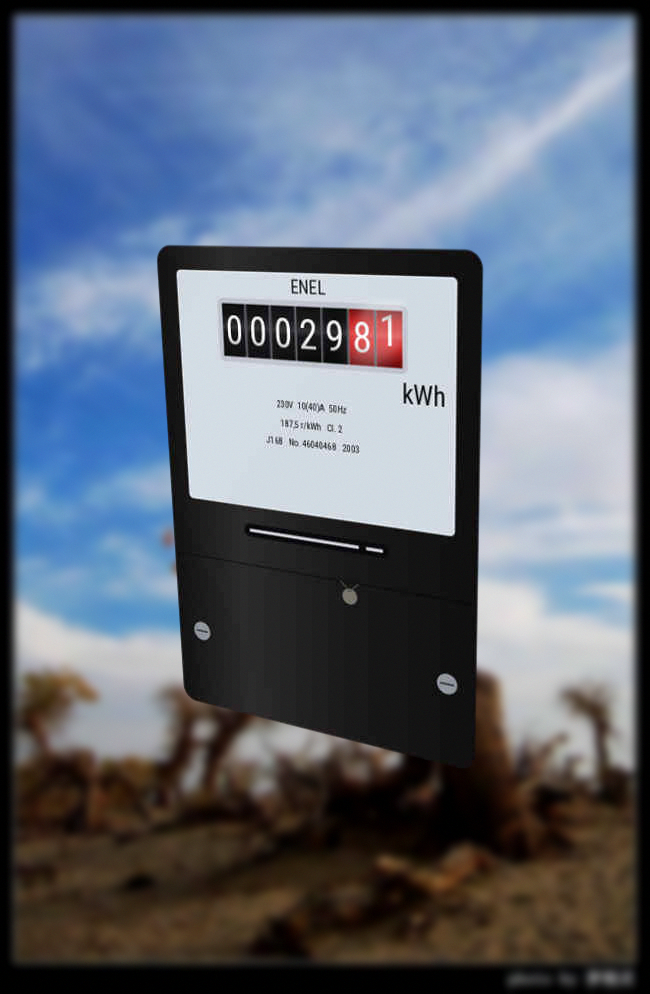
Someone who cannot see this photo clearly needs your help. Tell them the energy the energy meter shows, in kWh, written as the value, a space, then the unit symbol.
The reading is 29.81 kWh
